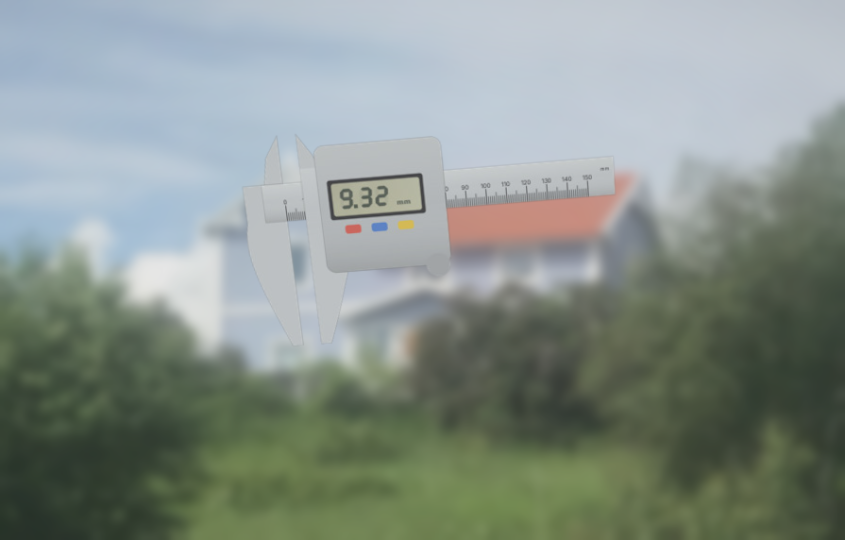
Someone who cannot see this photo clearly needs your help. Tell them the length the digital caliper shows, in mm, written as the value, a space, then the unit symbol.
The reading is 9.32 mm
